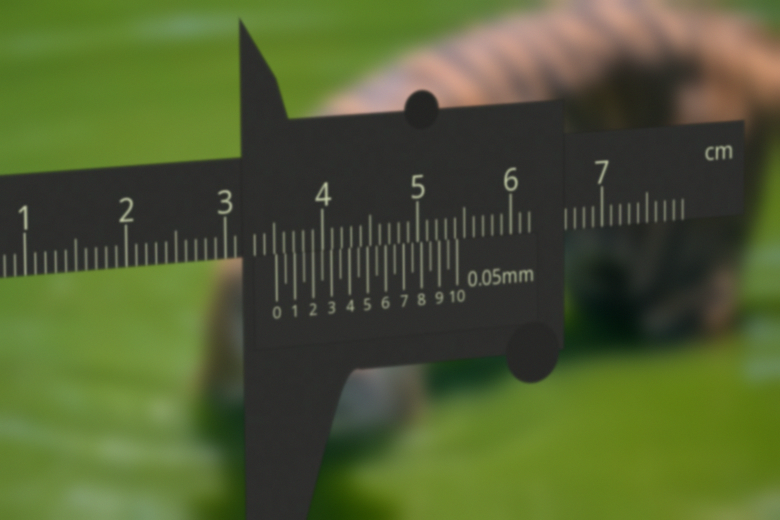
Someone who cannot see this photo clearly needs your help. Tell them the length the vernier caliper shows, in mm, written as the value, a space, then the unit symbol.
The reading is 35.2 mm
